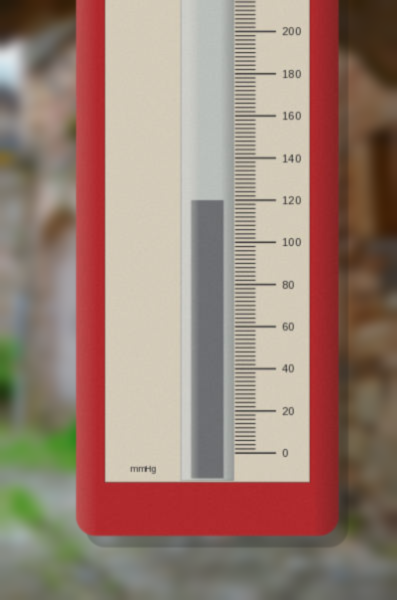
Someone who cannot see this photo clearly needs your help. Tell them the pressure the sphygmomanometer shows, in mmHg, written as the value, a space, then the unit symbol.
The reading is 120 mmHg
